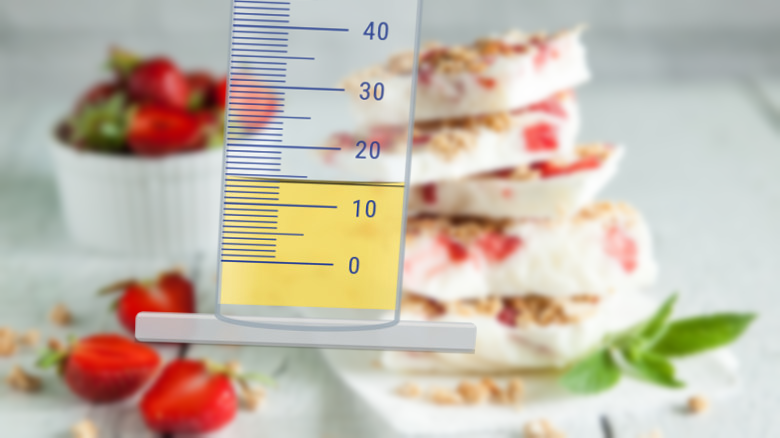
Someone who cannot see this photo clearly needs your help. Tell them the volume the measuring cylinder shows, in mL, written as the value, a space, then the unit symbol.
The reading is 14 mL
